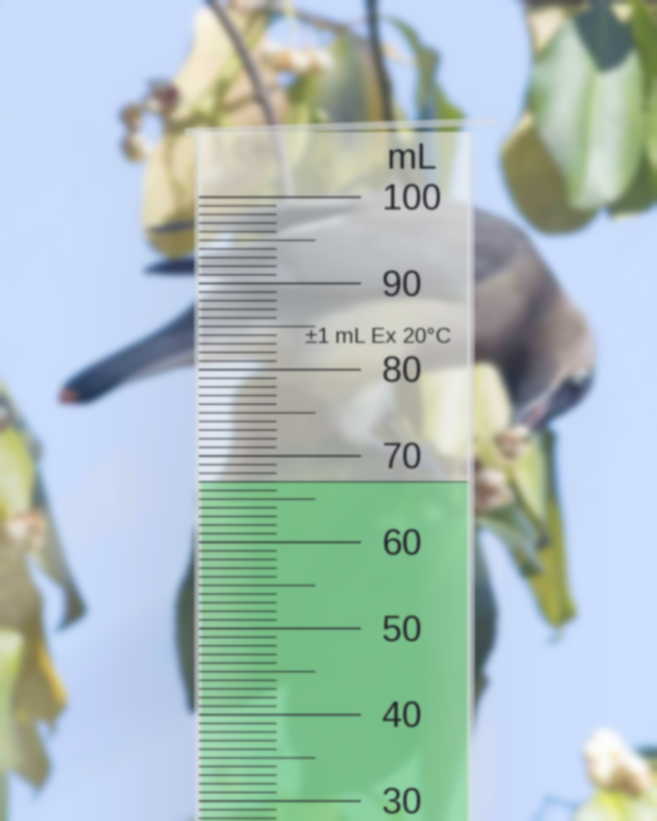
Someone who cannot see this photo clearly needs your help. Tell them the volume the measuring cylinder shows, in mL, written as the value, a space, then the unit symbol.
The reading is 67 mL
